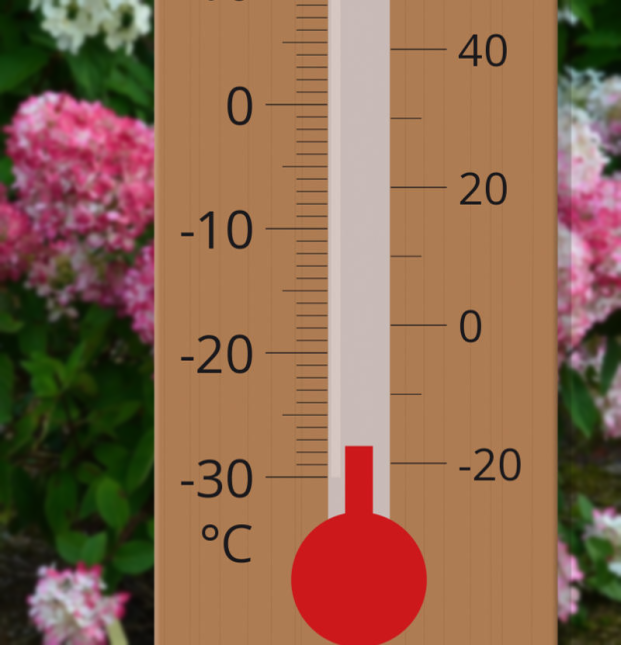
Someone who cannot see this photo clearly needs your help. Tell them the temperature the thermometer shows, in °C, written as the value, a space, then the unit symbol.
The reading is -27.5 °C
